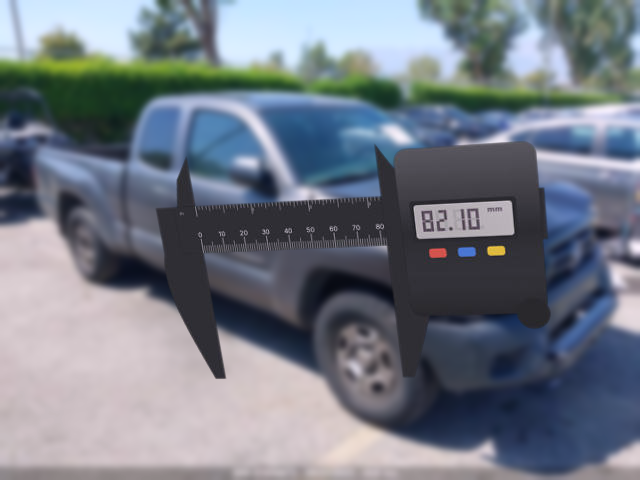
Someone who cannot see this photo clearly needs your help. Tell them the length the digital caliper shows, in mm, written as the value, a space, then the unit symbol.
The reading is 82.10 mm
